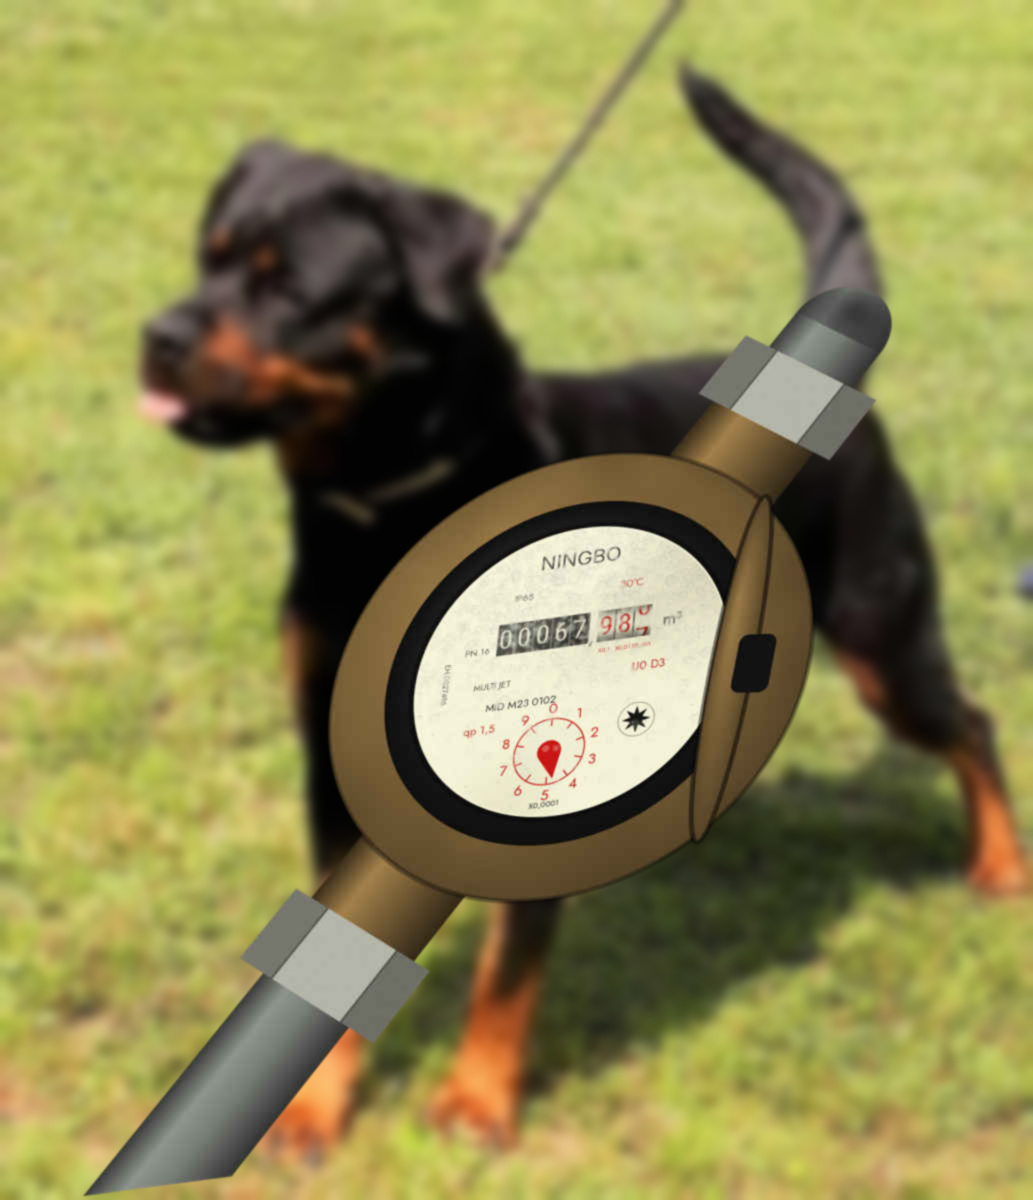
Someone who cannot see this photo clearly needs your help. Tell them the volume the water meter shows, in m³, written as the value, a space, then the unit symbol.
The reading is 67.9864 m³
